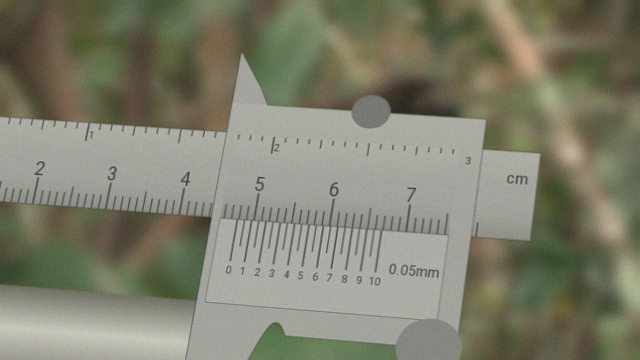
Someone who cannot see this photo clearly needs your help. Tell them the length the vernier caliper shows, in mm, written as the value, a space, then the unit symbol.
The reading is 47.8 mm
